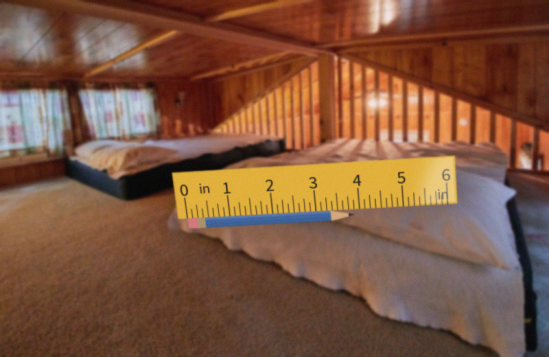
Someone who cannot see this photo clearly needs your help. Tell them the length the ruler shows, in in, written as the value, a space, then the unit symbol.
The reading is 3.875 in
